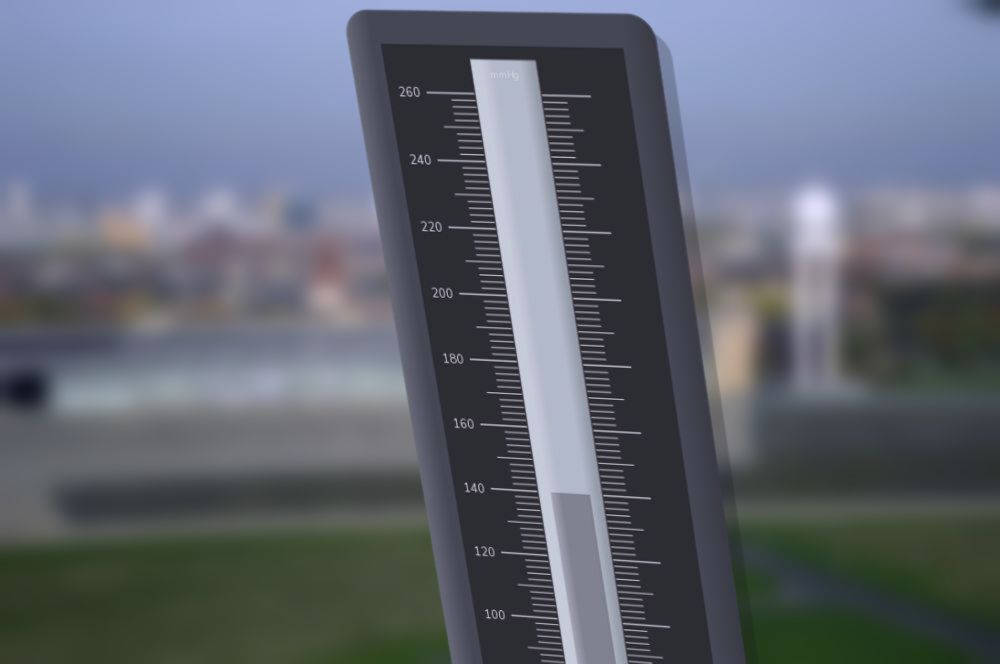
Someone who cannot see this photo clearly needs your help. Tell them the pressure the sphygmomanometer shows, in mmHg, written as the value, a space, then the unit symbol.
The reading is 140 mmHg
